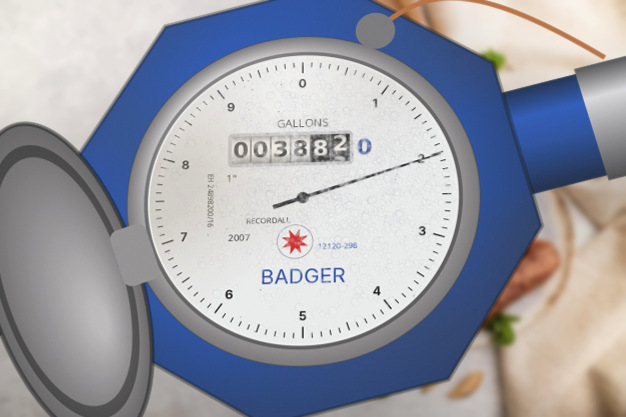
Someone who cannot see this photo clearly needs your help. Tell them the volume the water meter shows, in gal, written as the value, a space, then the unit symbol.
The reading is 38822.0 gal
